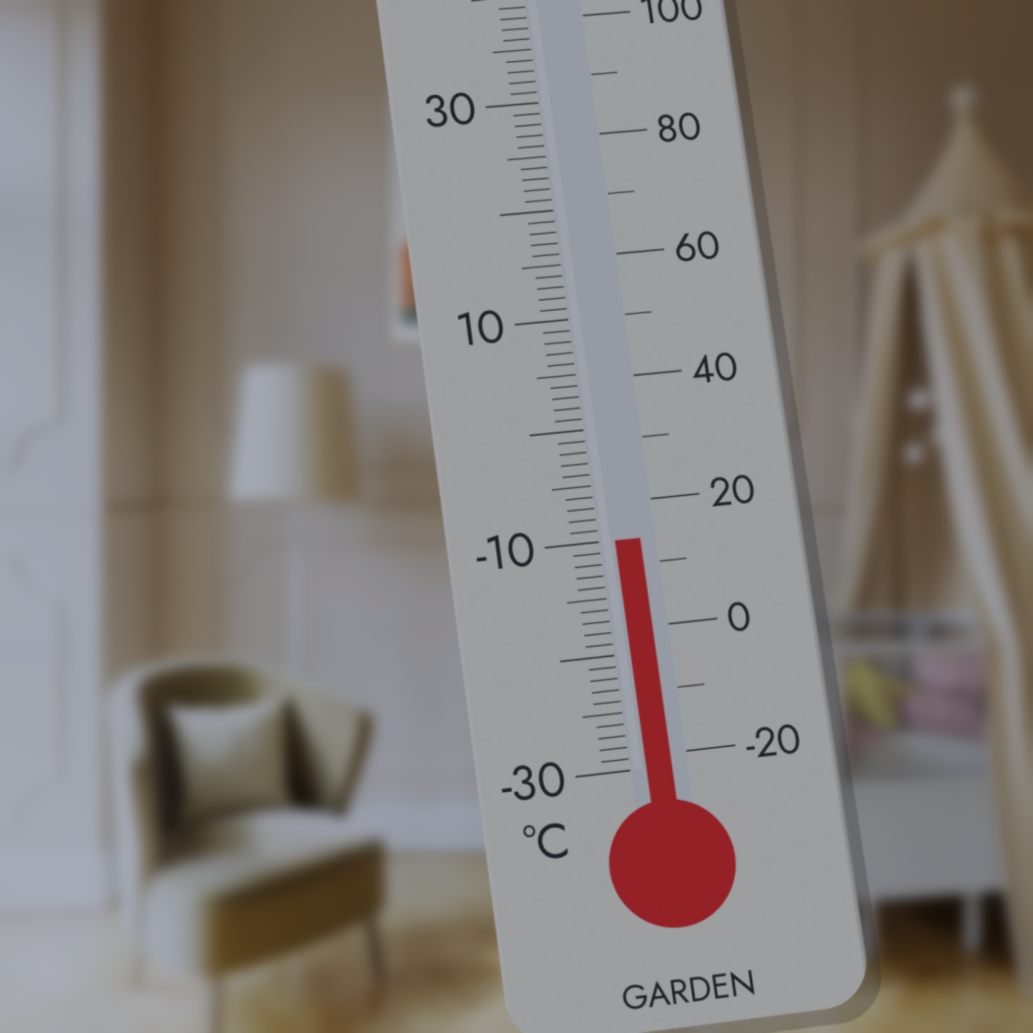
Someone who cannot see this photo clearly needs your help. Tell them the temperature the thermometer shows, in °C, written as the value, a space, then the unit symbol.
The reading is -10 °C
